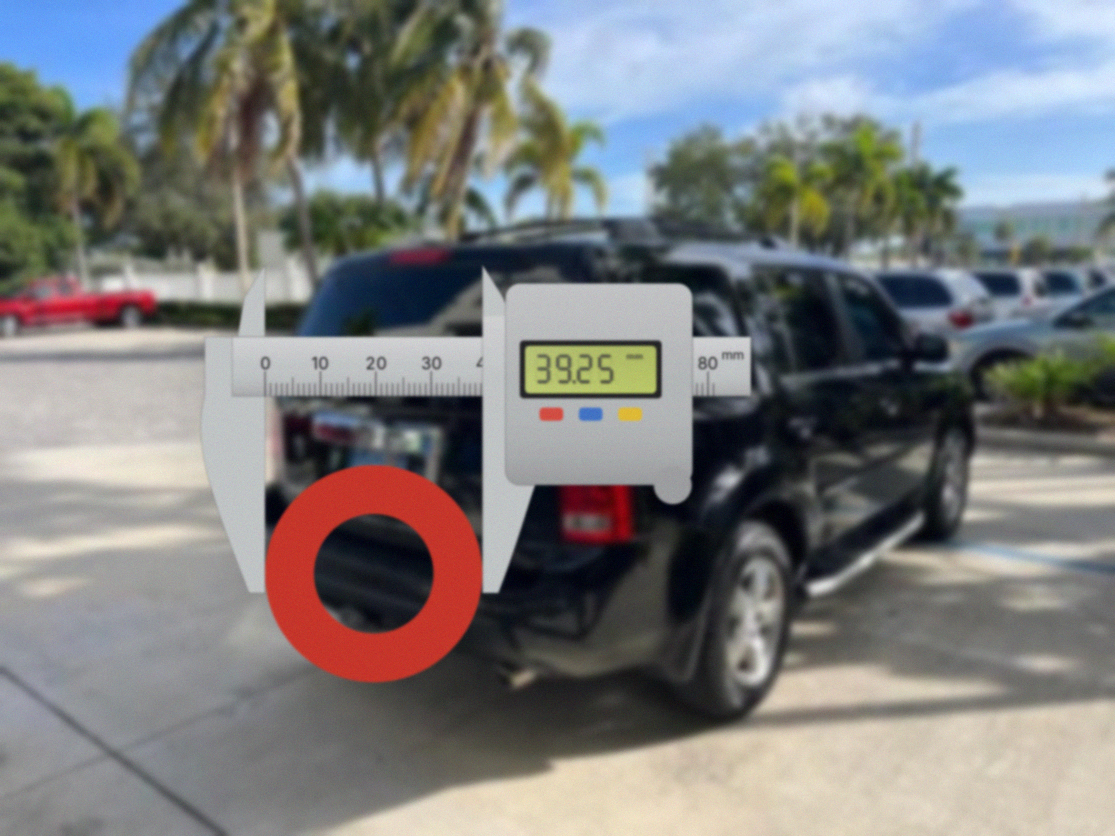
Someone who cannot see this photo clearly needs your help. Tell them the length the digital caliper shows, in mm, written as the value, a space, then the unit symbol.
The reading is 39.25 mm
